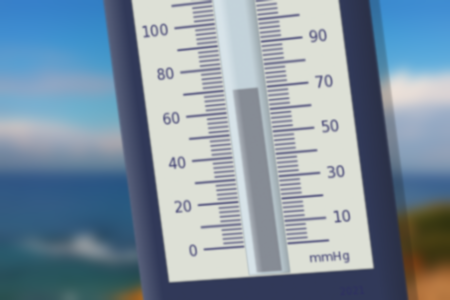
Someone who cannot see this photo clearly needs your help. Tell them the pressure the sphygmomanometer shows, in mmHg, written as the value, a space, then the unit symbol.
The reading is 70 mmHg
